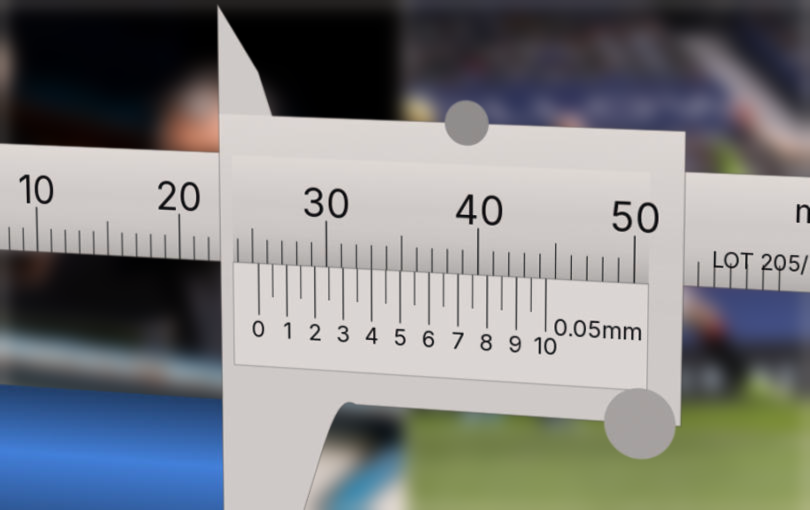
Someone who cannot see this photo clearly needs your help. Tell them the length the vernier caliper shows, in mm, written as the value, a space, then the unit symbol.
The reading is 25.4 mm
